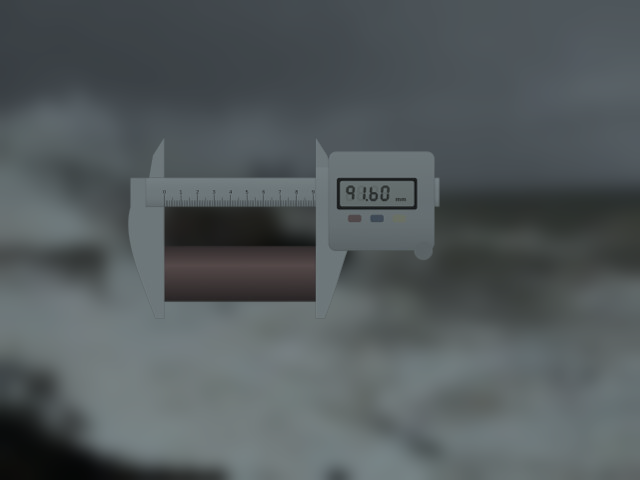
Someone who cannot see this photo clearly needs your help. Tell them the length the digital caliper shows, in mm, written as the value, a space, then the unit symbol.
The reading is 91.60 mm
